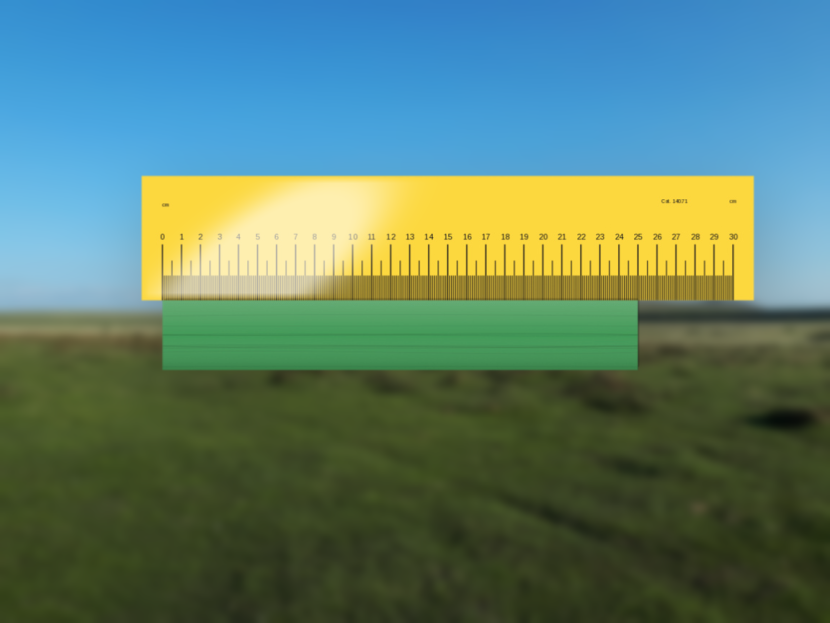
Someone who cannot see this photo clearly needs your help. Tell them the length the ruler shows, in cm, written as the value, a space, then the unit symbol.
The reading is 25 cm
